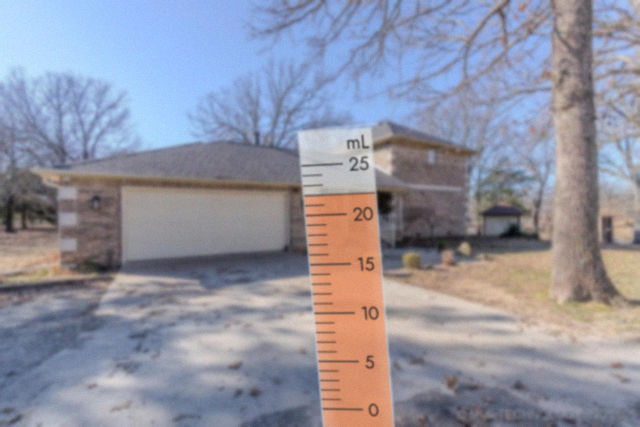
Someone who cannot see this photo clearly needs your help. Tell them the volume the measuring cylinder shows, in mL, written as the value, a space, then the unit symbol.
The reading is 22 mL
